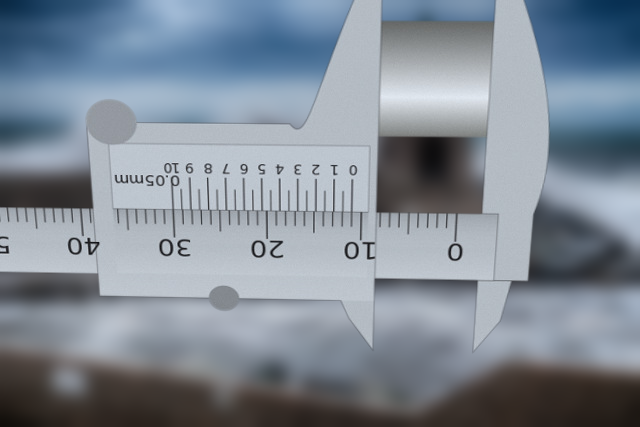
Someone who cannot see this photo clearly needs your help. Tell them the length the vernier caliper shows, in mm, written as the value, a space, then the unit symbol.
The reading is 11.0 mm
